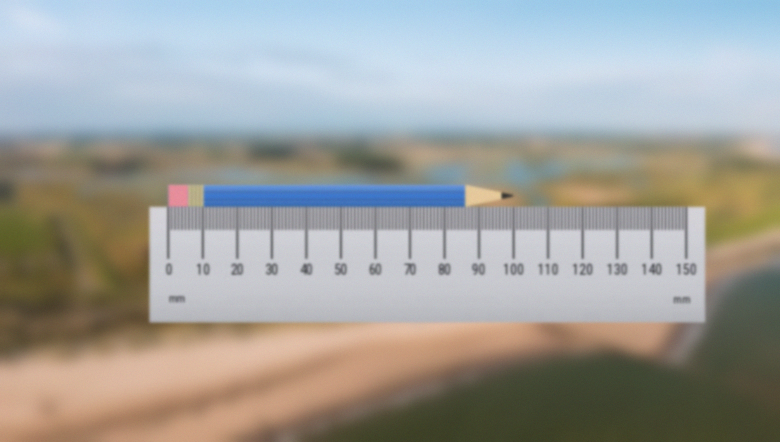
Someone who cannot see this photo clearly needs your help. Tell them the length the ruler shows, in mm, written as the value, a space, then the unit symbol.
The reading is 100 mm
